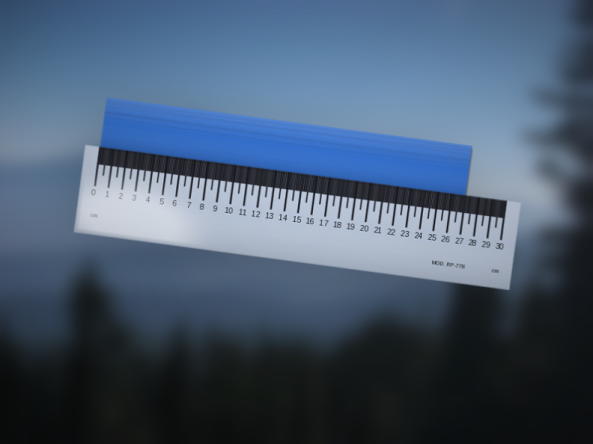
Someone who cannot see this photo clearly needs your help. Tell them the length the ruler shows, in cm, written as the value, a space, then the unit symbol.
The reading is 27 cm
